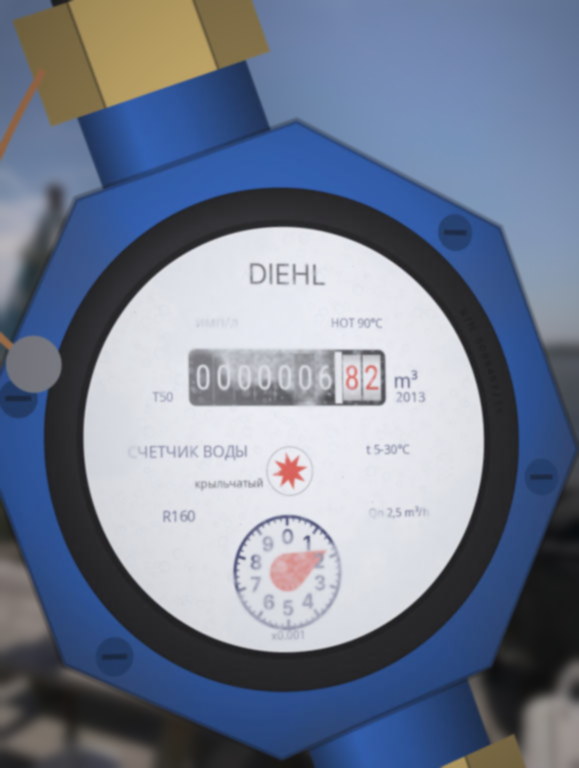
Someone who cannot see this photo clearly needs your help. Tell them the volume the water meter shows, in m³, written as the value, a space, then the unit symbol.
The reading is 6.821 m³
